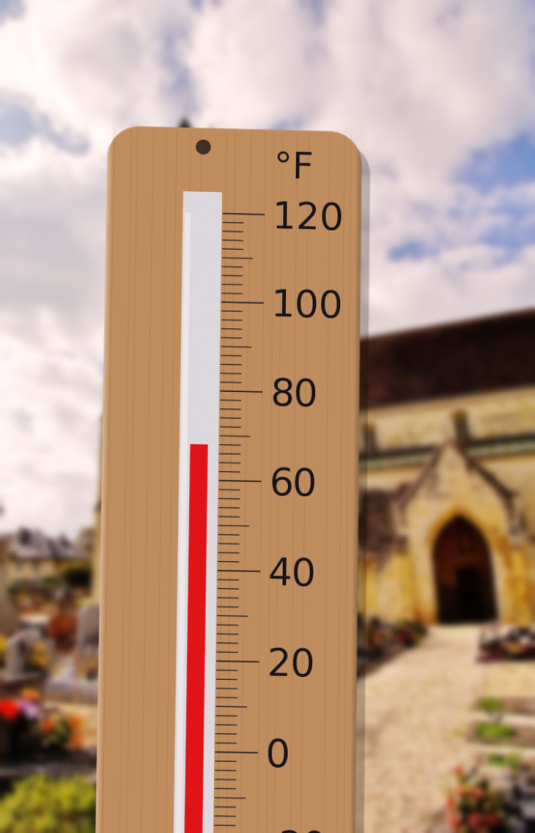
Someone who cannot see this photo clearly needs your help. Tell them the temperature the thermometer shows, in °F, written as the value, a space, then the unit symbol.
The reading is 68 °F
